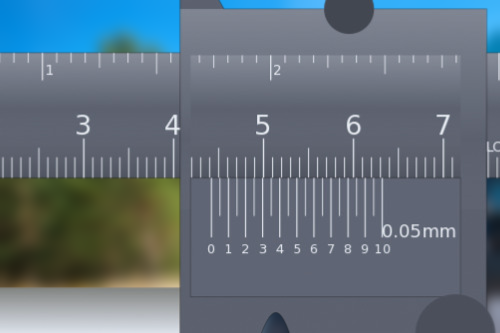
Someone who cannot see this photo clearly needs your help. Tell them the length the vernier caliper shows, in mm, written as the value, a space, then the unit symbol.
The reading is 44.2 mm
